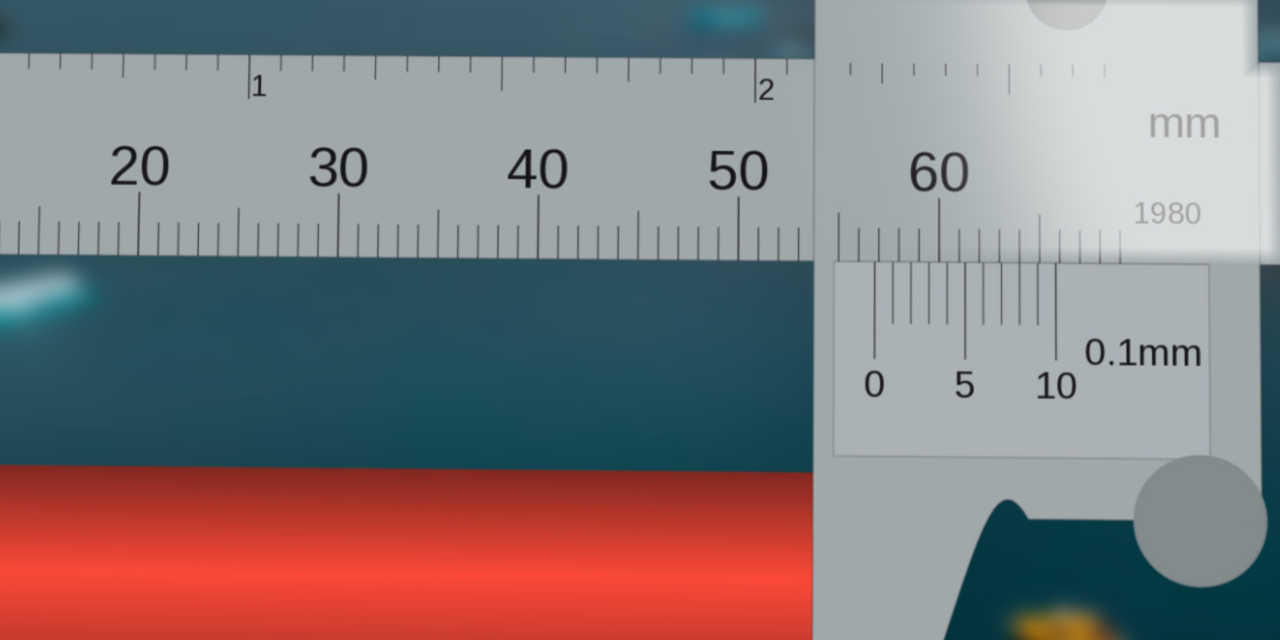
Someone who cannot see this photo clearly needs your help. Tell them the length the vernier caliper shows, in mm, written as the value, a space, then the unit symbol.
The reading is 56.8 mm
